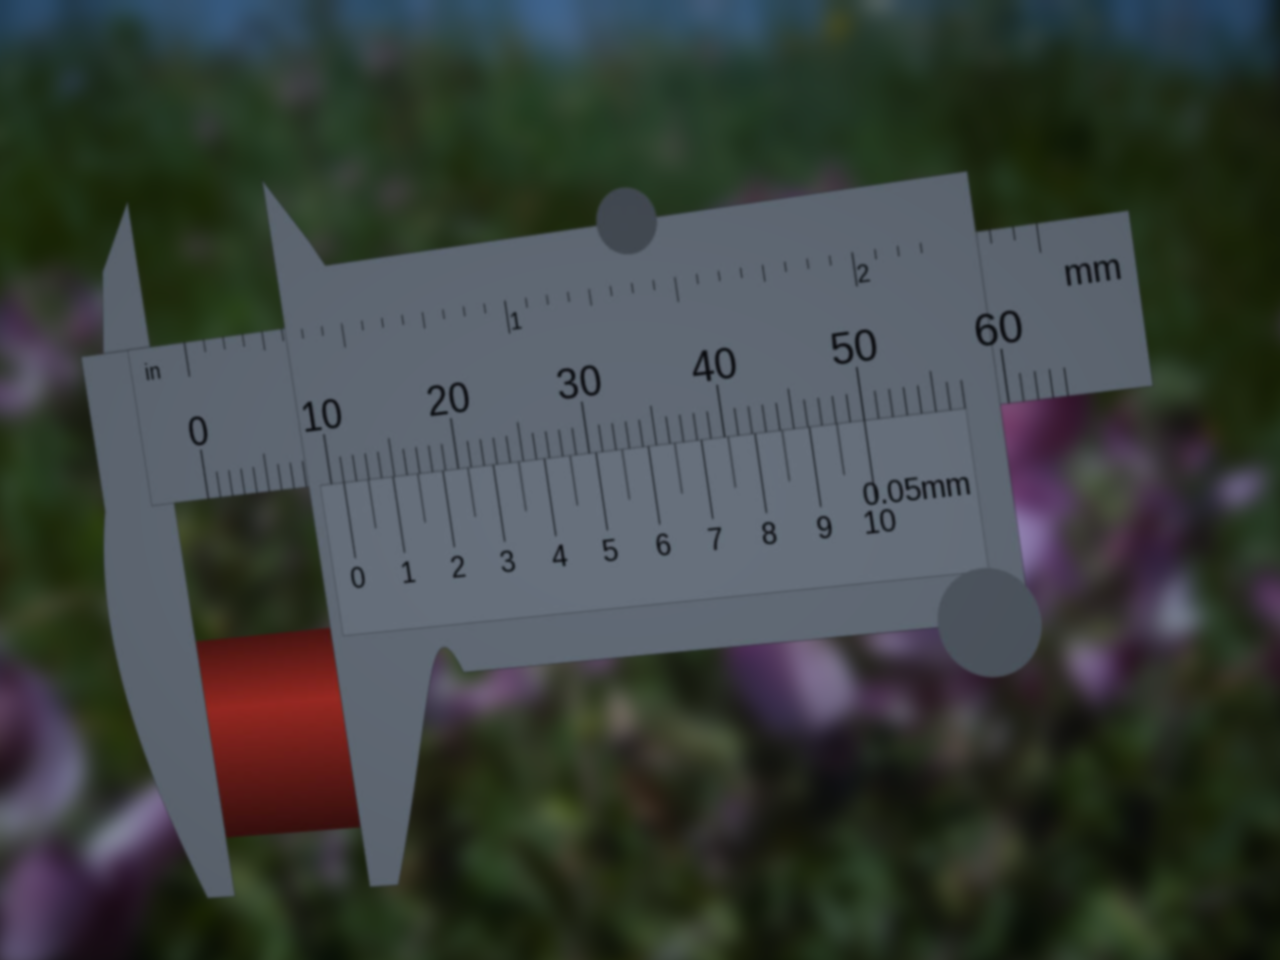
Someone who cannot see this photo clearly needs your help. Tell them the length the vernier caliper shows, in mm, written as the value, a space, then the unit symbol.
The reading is 11.0 mm
